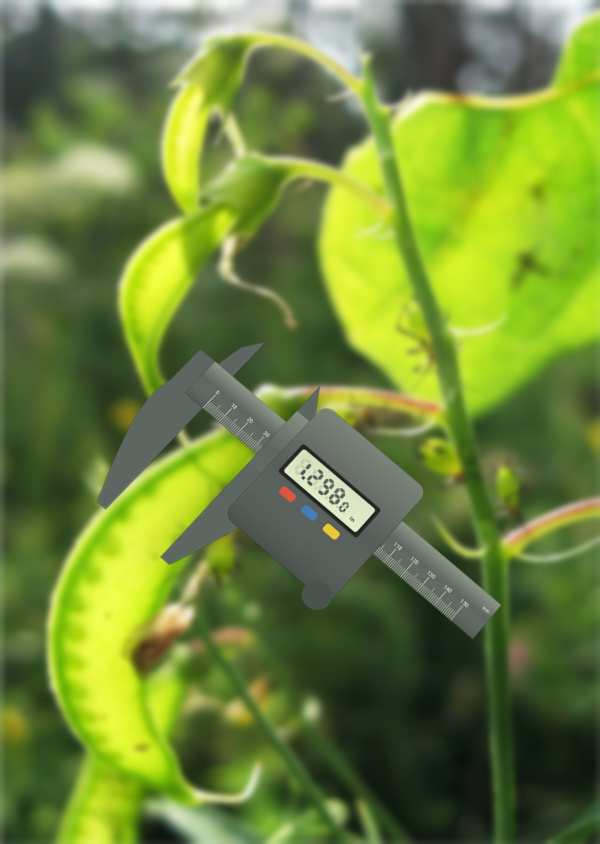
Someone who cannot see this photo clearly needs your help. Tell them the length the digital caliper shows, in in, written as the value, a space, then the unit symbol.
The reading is 1.2980 in
